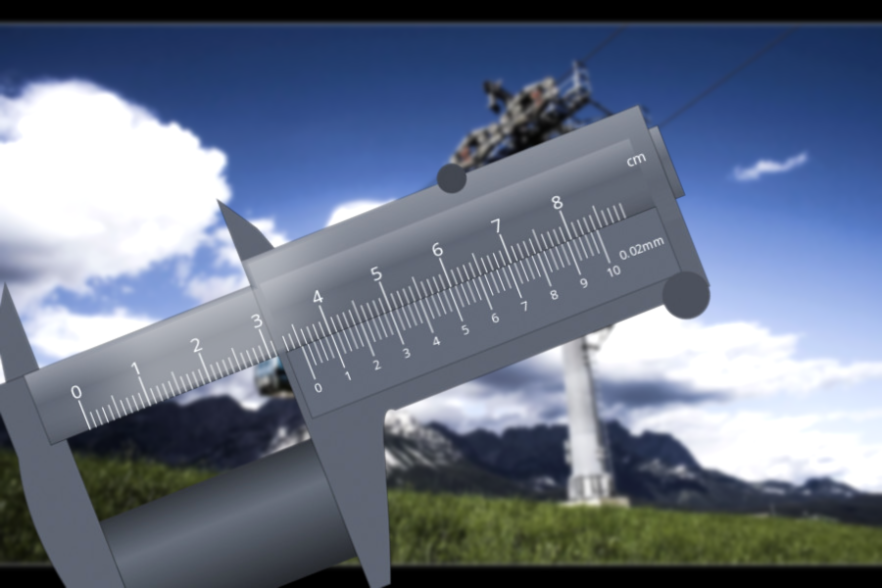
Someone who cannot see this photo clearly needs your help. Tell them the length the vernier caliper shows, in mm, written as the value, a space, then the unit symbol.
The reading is 35.2 mm
